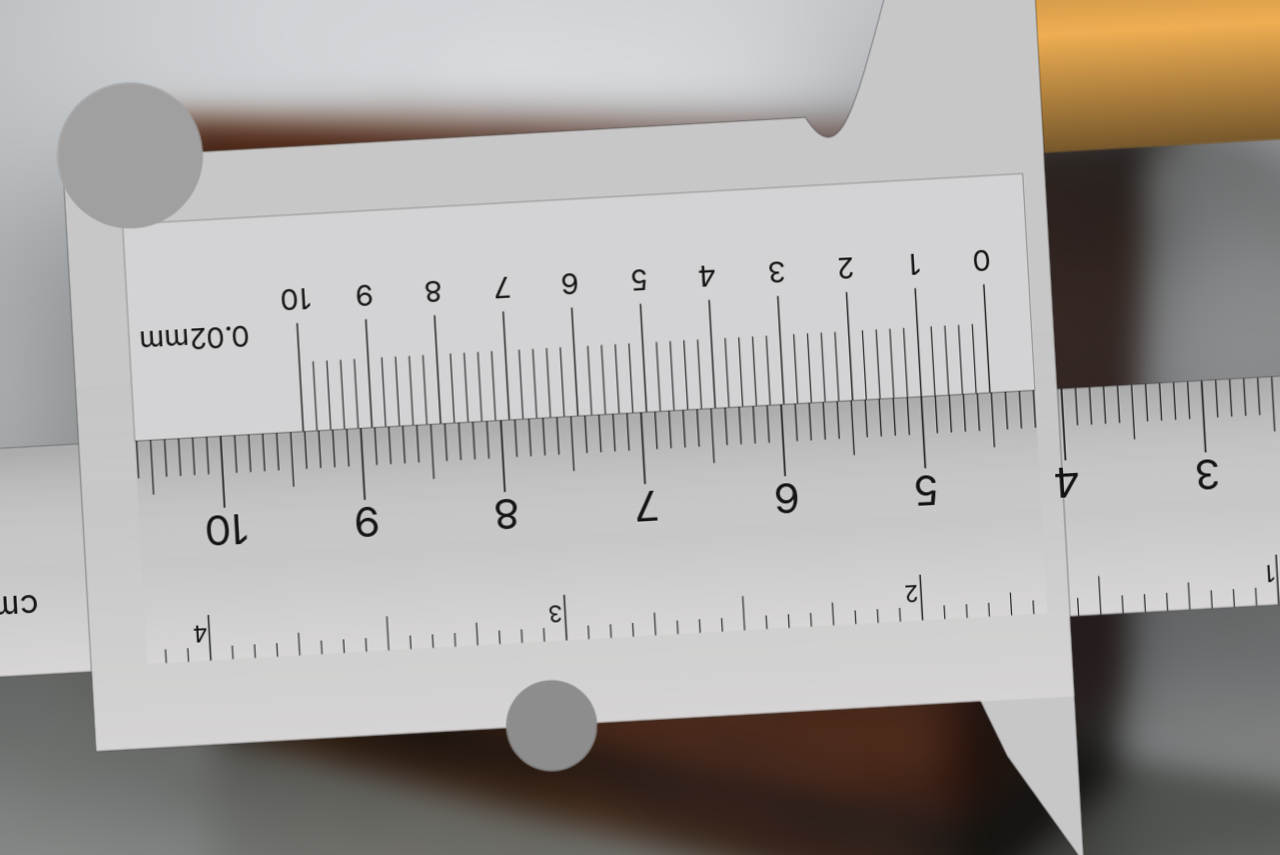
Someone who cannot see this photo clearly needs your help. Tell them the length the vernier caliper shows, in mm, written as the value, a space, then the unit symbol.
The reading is 45.1 mm
